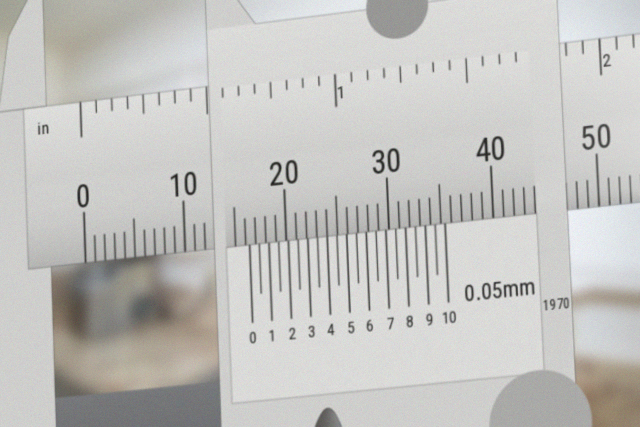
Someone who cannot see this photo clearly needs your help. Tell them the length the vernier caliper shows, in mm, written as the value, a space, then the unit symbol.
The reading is 16.4 mm
